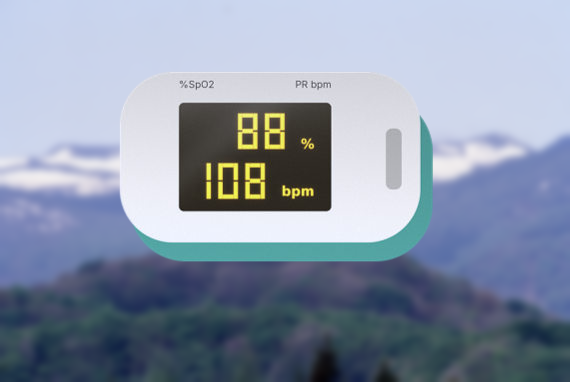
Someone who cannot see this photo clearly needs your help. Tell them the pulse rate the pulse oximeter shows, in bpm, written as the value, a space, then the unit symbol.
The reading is 108 bpm
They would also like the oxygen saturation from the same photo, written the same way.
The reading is 88 %
